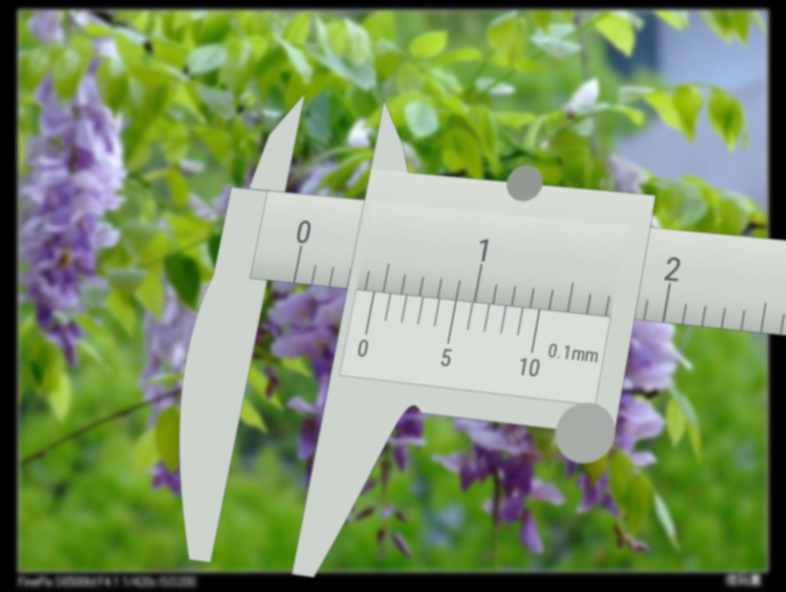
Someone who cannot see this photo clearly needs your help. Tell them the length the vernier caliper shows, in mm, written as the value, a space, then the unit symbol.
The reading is 4.5 mm
